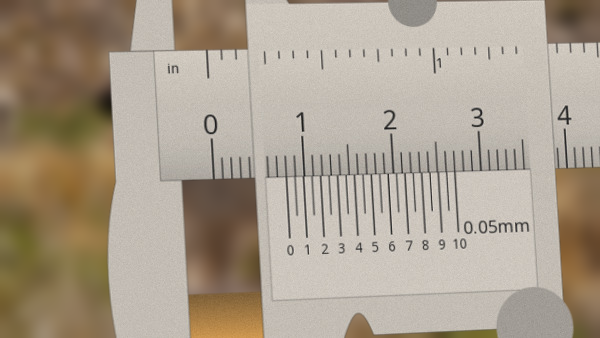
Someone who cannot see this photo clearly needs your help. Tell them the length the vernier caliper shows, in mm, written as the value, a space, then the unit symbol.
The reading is 8.0 mm
